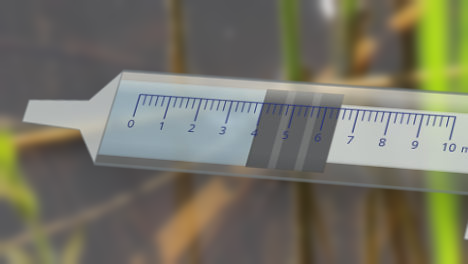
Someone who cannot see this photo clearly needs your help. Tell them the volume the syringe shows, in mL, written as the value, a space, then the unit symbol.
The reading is 4 mL
